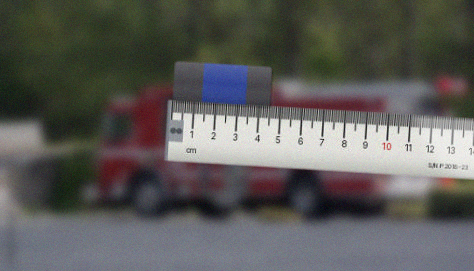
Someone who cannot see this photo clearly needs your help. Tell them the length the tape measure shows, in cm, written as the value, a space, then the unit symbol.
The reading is 4.5 cm
